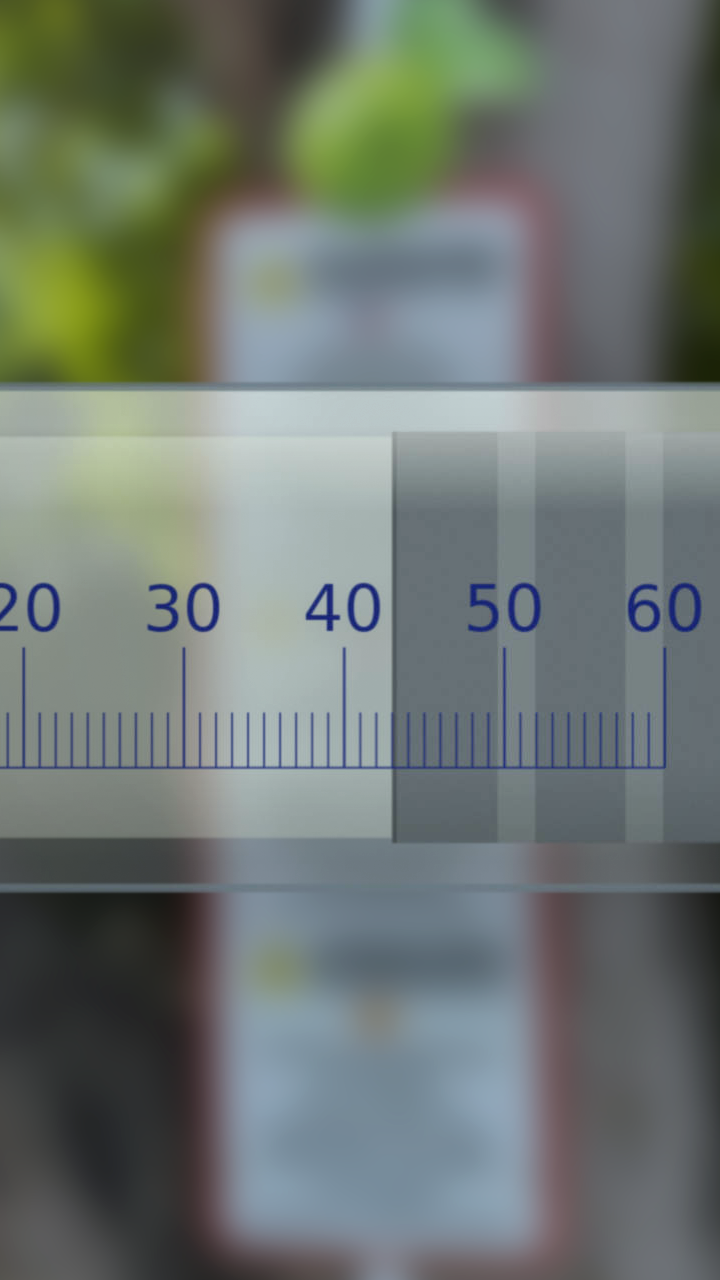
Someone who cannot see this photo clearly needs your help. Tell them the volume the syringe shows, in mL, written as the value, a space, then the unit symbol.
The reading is 43 mL
